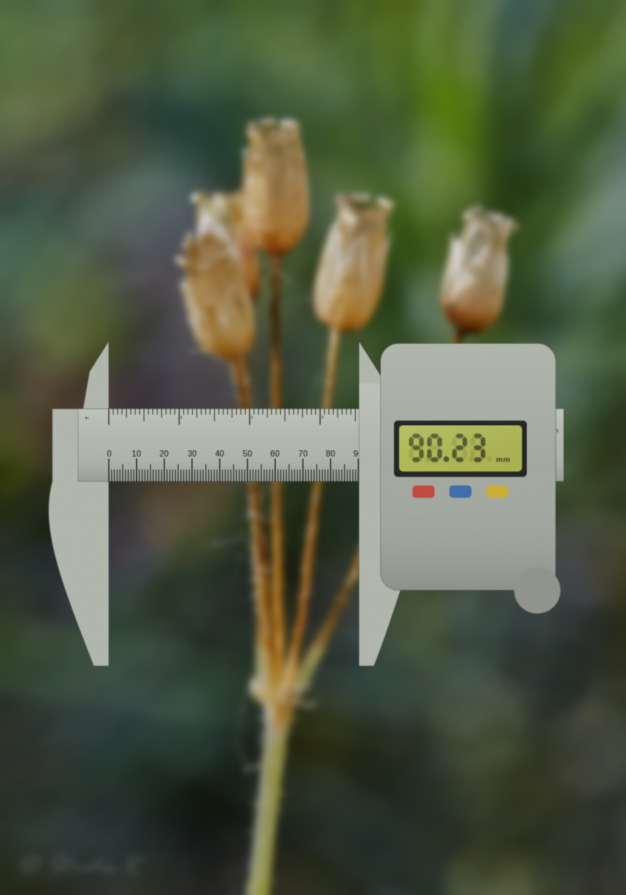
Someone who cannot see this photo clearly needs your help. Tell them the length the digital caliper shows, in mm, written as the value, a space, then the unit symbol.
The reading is 90.23 mm
